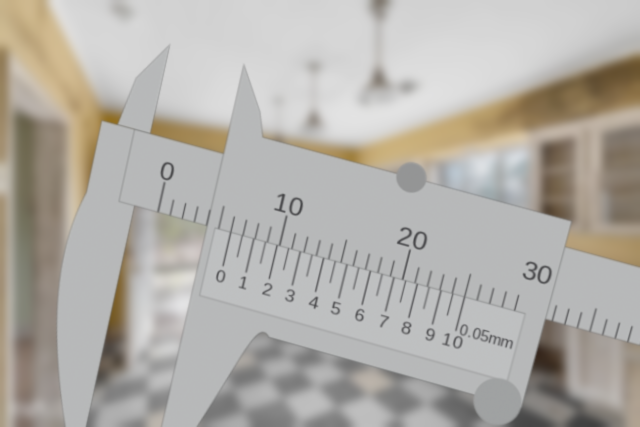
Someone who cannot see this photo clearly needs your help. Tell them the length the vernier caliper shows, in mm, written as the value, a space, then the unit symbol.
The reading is 6.0 mm
